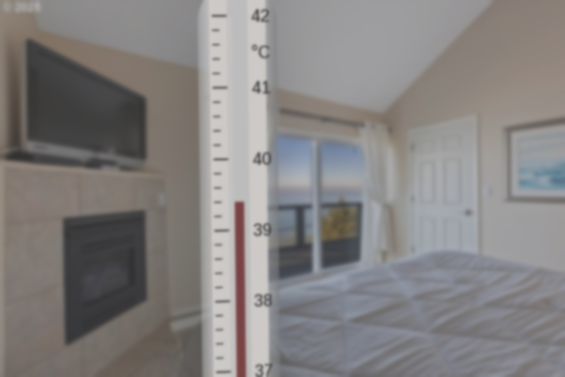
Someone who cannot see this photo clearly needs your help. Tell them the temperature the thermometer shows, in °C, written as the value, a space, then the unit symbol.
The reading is 39.4 °C
